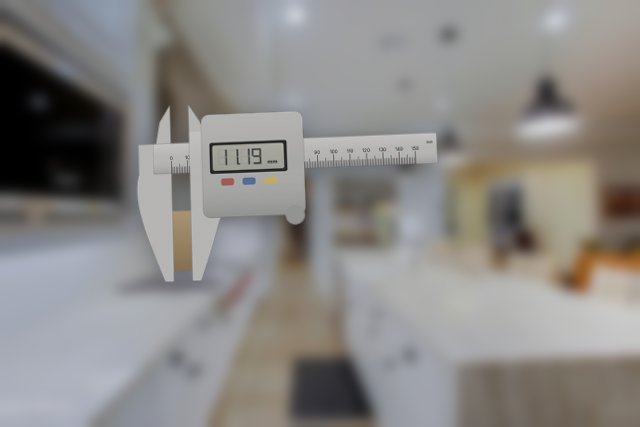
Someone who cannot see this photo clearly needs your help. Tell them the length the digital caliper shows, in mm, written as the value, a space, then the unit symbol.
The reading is 11.19 mm
